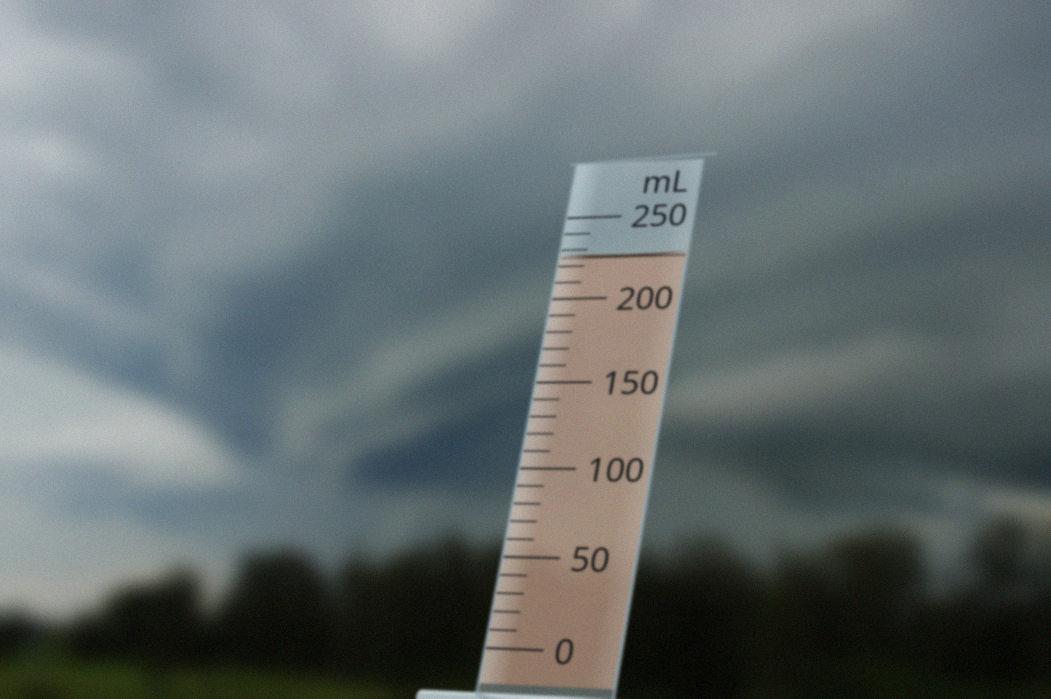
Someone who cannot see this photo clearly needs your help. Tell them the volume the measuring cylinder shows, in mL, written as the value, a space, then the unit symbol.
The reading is 225 mL
